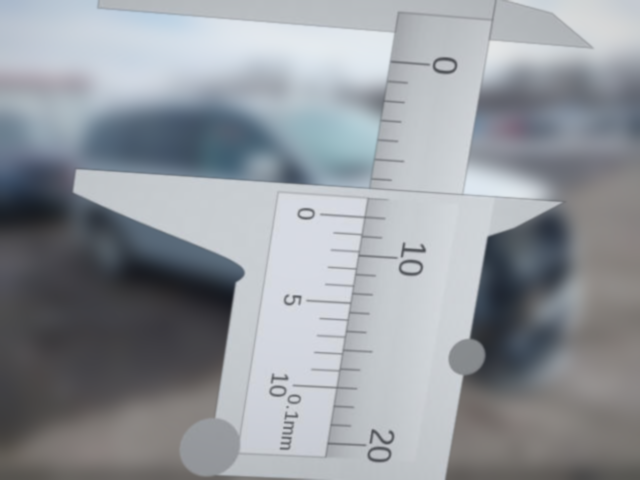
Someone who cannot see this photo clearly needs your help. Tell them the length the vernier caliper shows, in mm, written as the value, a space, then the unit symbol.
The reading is 8.0 mm
